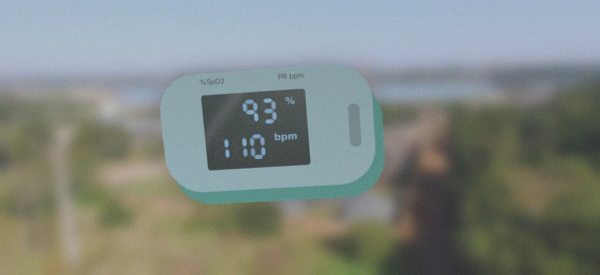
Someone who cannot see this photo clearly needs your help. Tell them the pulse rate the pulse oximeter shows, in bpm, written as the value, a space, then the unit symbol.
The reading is 110 bpm
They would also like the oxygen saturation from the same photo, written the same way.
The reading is 93 %
